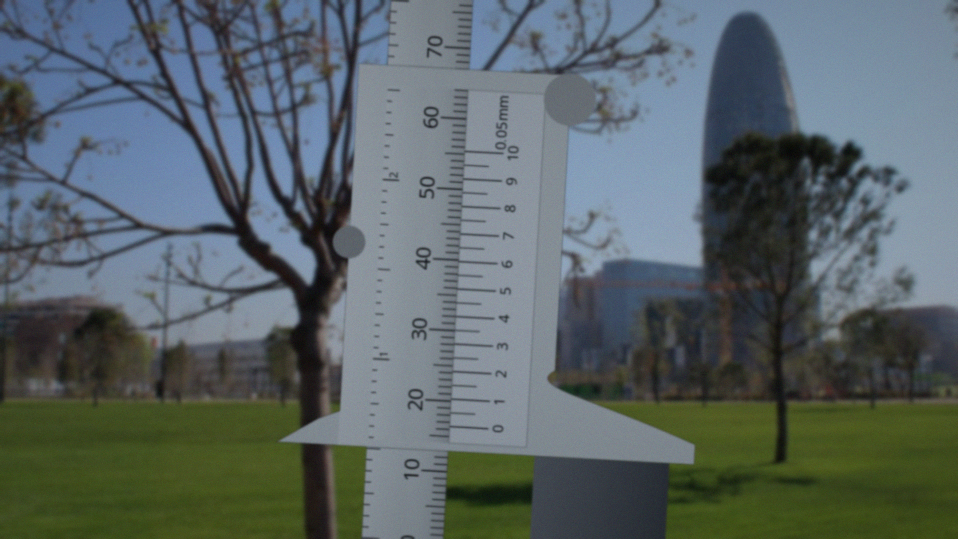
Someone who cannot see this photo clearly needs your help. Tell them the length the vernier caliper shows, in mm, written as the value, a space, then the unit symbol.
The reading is 16.4 mm
